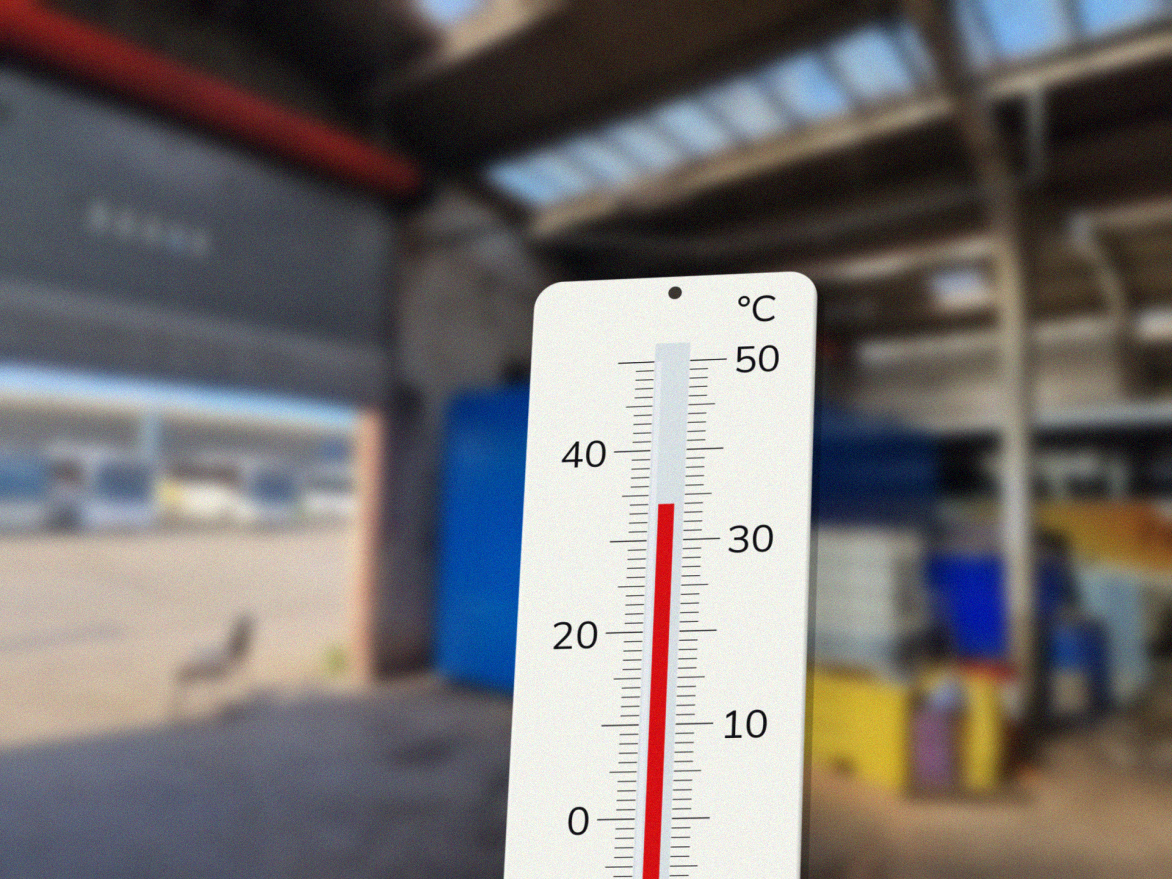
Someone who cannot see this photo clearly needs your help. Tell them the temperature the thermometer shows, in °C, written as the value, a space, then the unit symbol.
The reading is 34 °C
